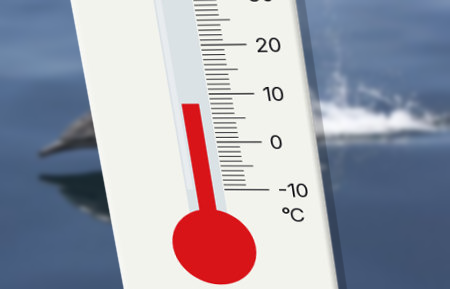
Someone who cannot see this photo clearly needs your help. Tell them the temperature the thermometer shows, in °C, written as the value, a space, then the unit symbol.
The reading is 8 °C
